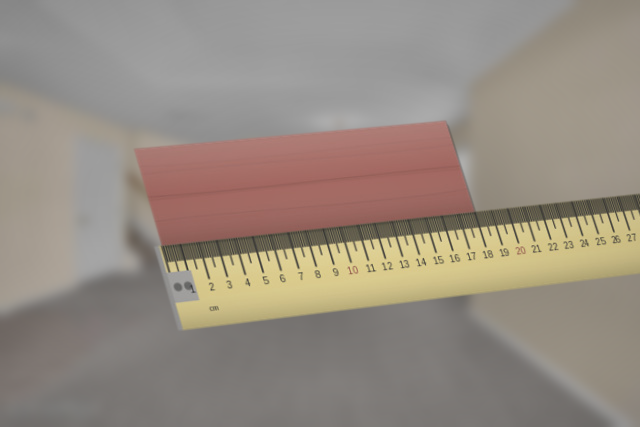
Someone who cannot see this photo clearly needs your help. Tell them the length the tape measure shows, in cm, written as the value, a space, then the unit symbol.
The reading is 18 cm
